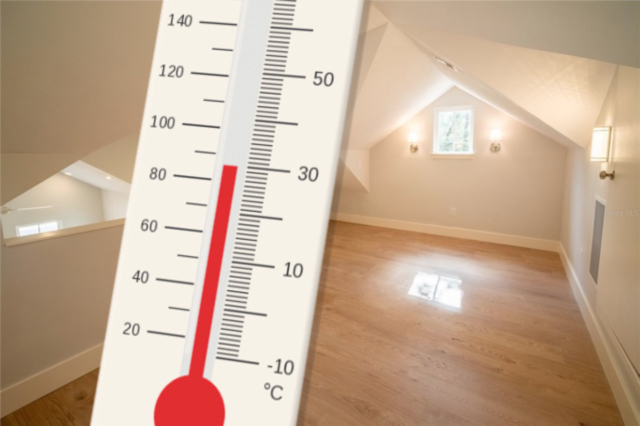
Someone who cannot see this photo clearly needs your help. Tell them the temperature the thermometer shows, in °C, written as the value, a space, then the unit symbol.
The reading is 30 °C
